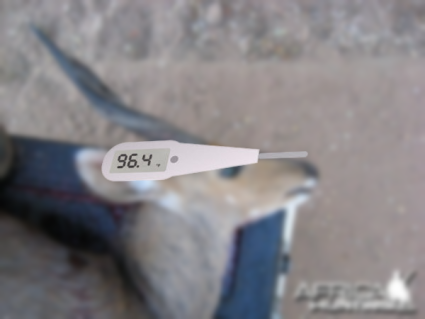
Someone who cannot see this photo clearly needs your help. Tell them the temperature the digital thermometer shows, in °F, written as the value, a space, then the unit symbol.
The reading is 96.4 °F
